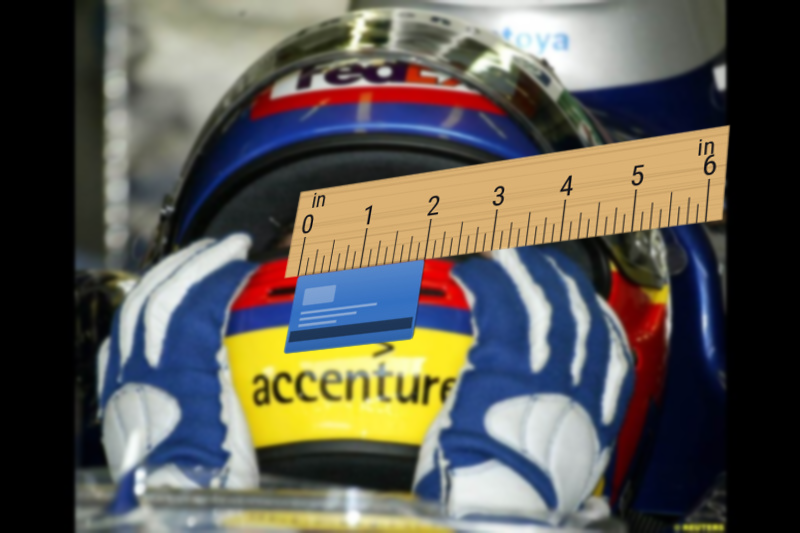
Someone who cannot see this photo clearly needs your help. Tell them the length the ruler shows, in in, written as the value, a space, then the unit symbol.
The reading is 2 in
